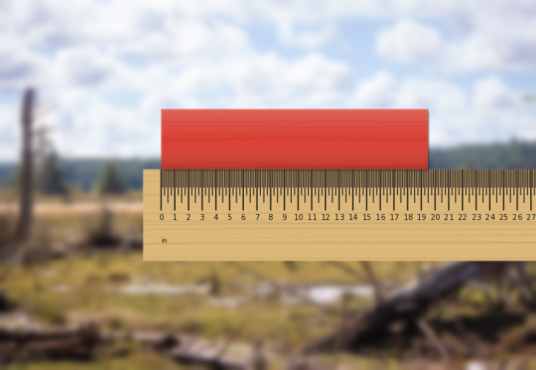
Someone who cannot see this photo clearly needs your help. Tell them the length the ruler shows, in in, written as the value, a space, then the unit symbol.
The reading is 19.5 in
